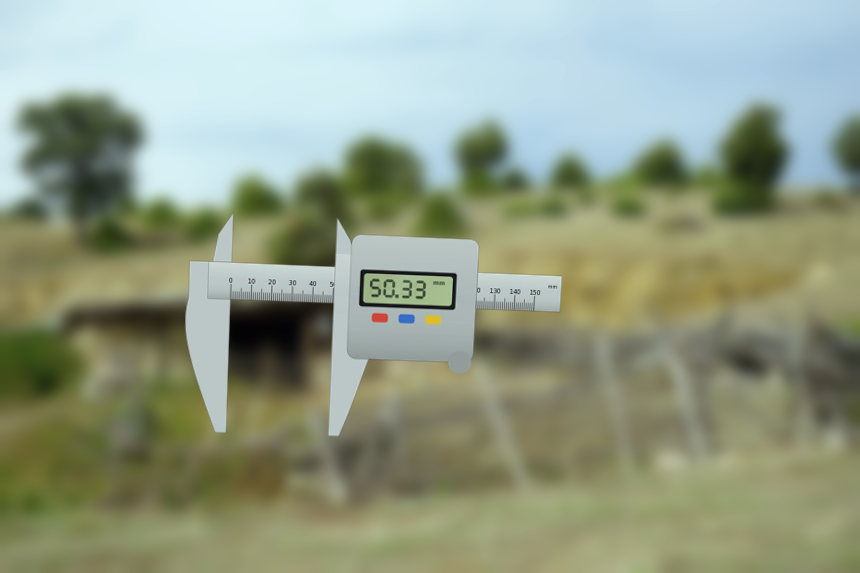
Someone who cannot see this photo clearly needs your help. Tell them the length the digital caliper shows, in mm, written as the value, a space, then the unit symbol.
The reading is 50.33 mm
